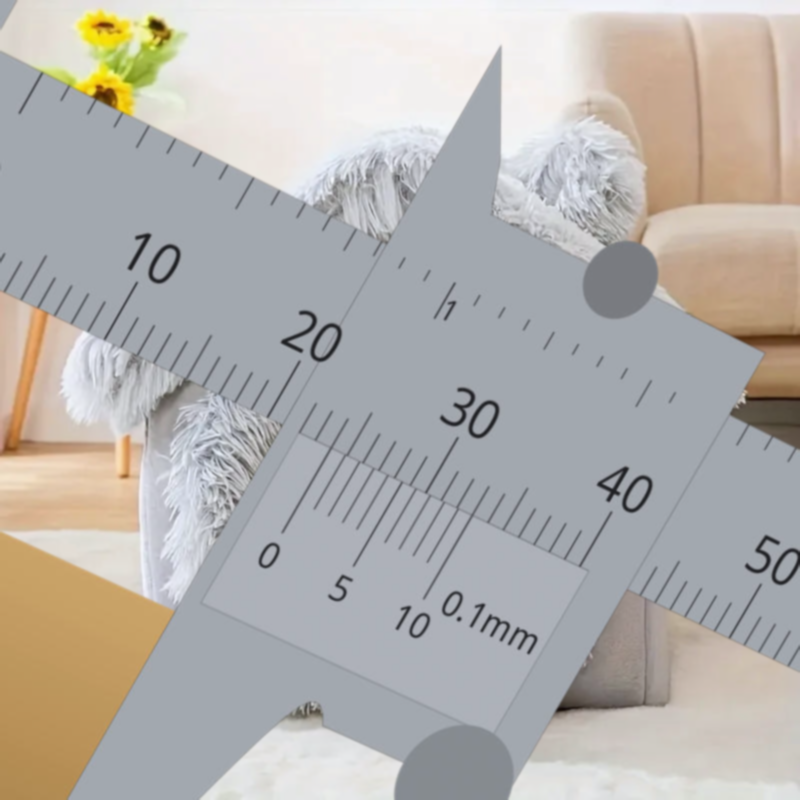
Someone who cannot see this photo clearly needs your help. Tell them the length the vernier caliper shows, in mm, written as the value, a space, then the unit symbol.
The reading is 24.0 mm
